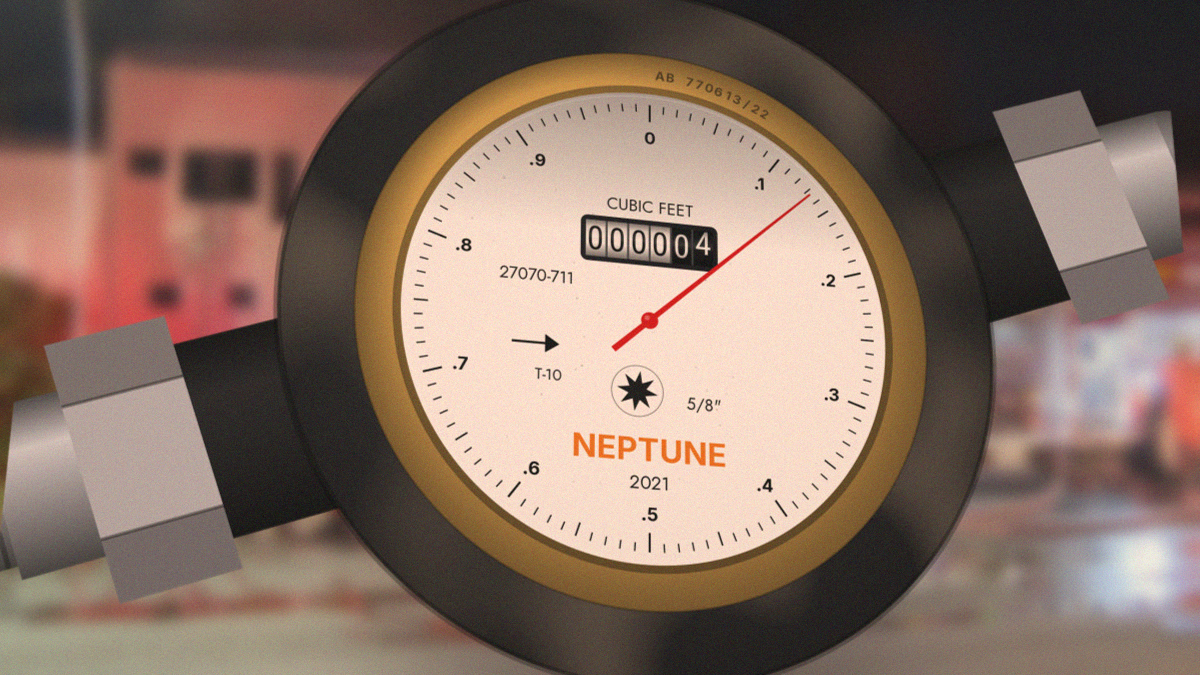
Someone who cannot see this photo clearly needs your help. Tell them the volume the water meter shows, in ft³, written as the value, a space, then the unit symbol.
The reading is 4.13 ft³
